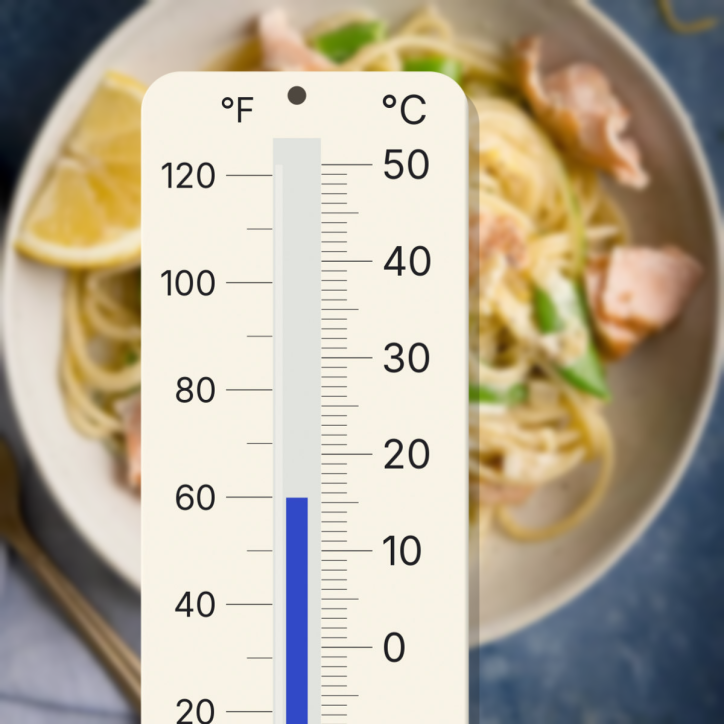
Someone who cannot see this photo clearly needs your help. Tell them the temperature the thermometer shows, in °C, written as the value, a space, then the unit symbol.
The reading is 15.5 °C
